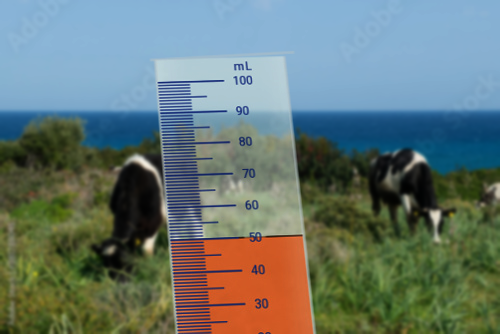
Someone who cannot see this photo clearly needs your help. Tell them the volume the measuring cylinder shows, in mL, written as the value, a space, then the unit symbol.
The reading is 50 mL
